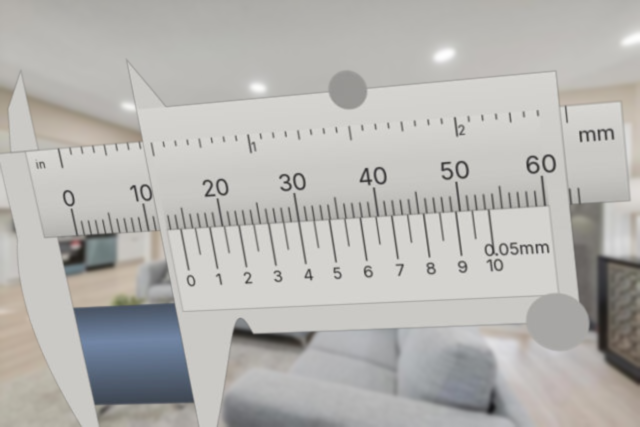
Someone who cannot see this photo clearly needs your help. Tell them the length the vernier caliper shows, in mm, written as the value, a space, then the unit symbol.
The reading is 14.4 mm
